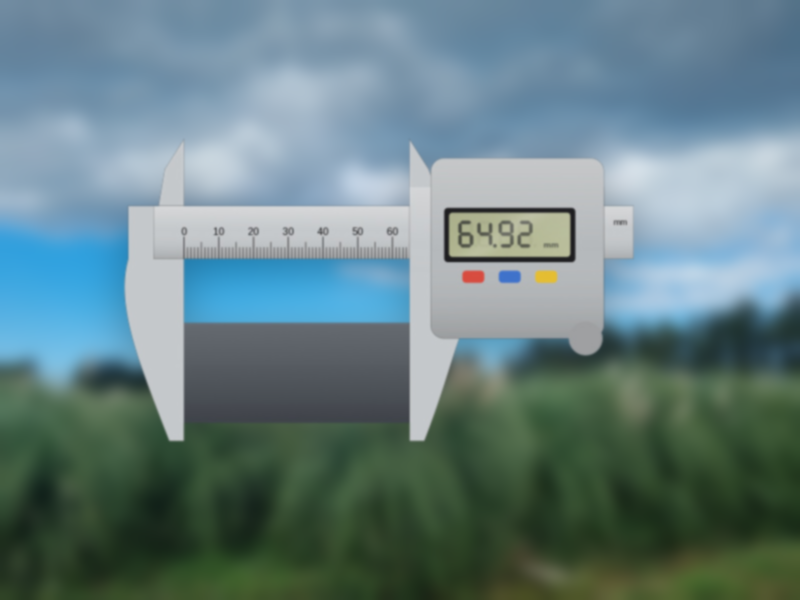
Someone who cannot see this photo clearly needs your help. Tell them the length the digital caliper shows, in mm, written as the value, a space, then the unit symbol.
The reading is 64.92 mm
